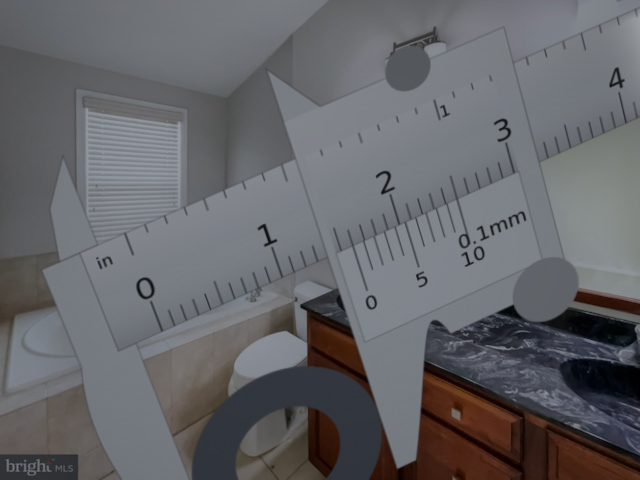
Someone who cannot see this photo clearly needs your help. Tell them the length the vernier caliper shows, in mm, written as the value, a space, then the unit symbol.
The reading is 16.0 mm
